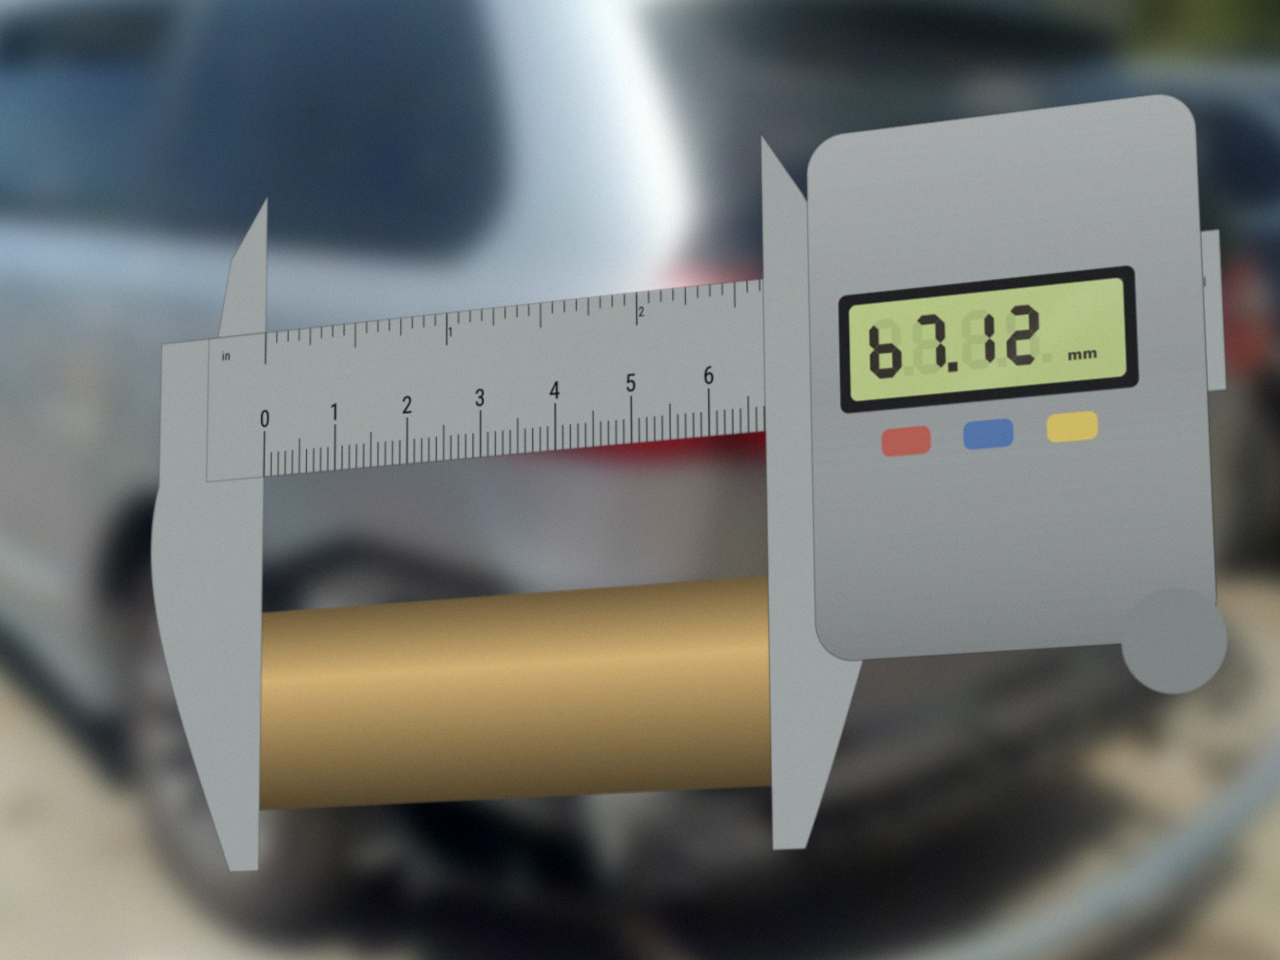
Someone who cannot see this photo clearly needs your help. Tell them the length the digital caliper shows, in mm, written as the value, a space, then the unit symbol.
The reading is 67.12 mm
